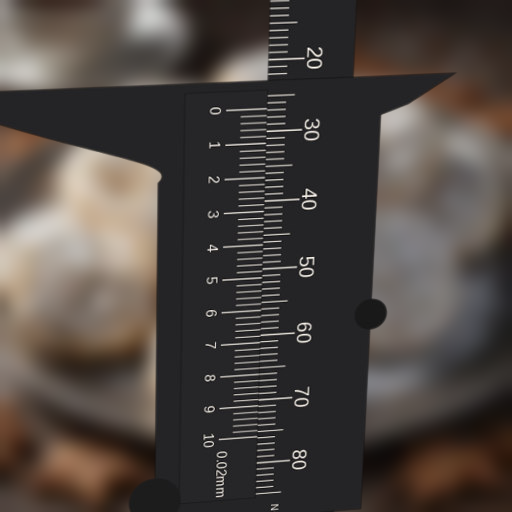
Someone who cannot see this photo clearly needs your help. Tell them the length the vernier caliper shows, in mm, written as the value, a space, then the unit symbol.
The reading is 26.8 mm
